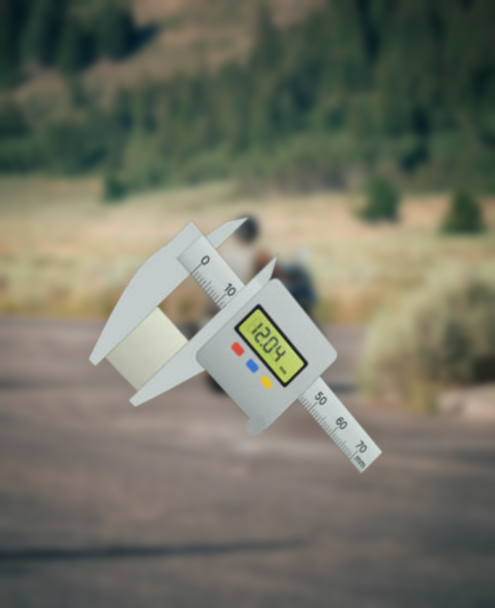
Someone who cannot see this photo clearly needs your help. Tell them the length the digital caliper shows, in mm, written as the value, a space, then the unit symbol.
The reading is 12.04 mm
